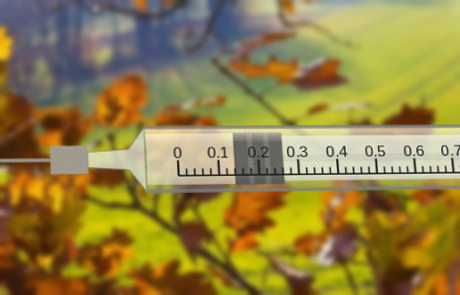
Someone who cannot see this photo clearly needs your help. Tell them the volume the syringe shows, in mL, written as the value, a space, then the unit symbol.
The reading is 0.14 mL
